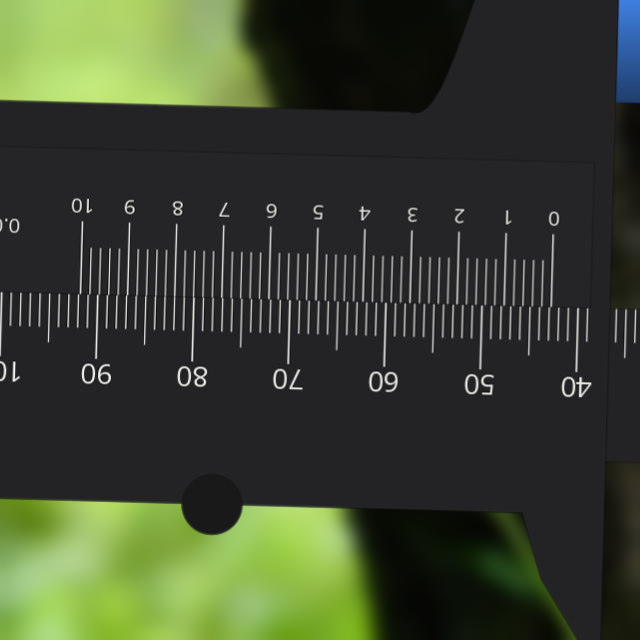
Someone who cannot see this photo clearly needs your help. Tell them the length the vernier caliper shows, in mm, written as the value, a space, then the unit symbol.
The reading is 42.8 mm
